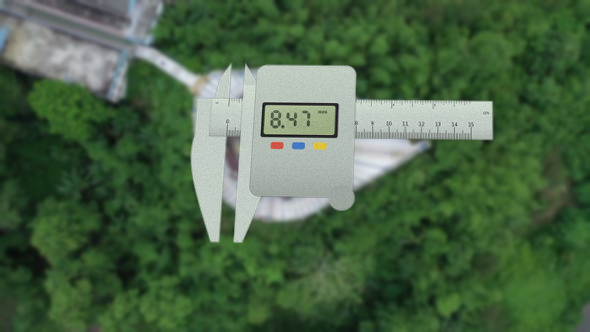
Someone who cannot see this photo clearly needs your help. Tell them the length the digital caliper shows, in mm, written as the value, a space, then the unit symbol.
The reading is 8.47 mm
